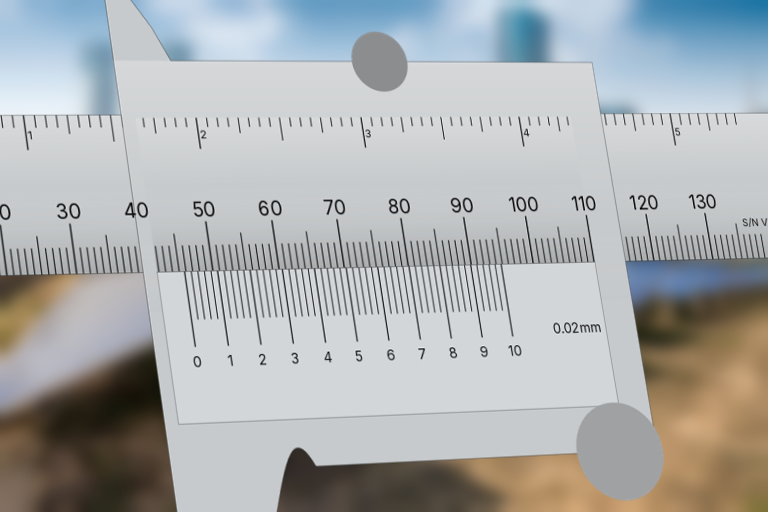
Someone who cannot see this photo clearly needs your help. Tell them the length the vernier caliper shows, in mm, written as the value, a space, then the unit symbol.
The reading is 45.8 mm
